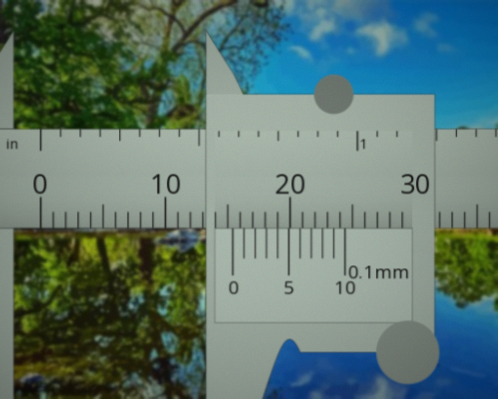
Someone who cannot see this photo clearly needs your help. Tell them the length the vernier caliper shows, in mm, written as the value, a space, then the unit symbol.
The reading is 15.4 mm
